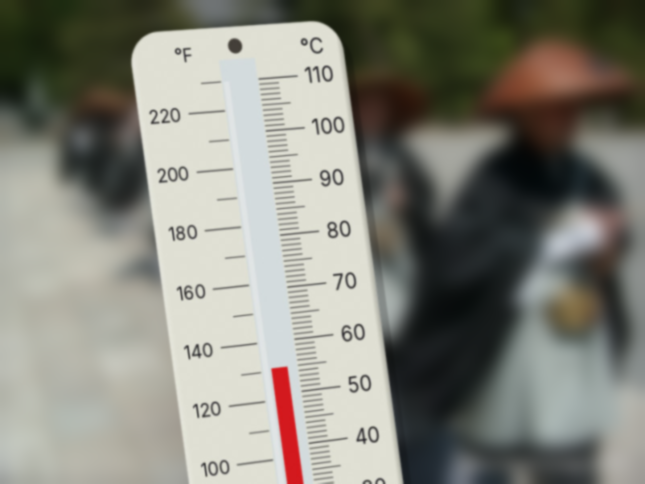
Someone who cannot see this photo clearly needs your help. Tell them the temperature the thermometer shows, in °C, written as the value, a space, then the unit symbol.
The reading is 55 °C
